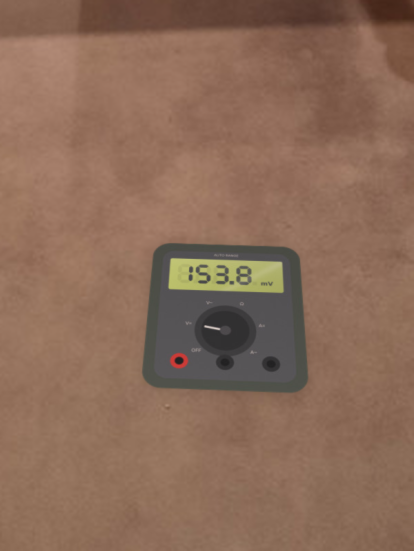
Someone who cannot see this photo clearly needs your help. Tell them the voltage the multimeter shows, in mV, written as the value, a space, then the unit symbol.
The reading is 153.8 mV
